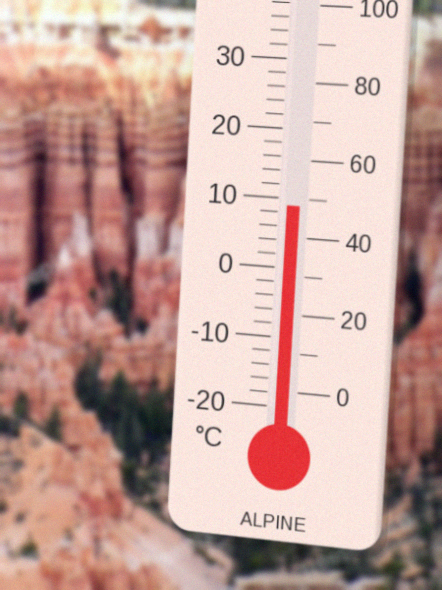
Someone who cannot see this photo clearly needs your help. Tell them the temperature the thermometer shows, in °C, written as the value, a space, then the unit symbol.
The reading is 9 °C
